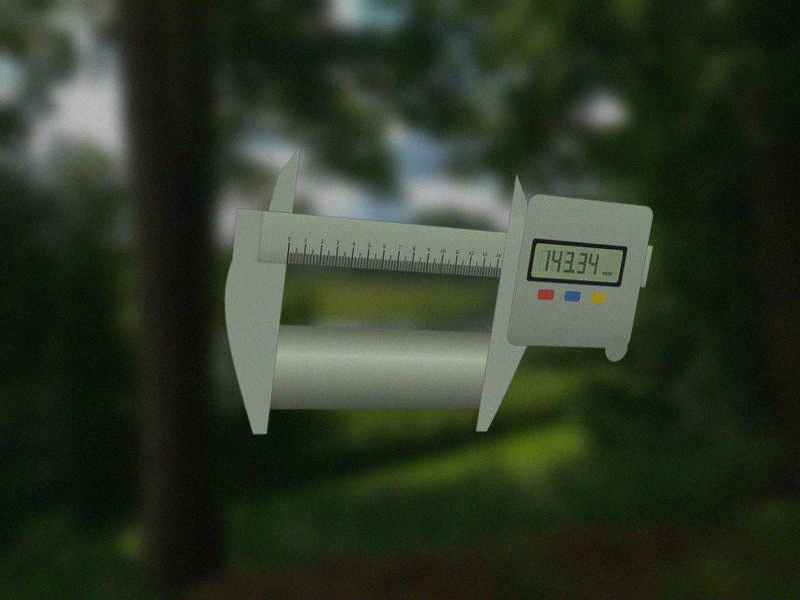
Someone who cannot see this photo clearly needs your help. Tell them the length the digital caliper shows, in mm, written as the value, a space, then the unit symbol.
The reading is 143.34 mm
